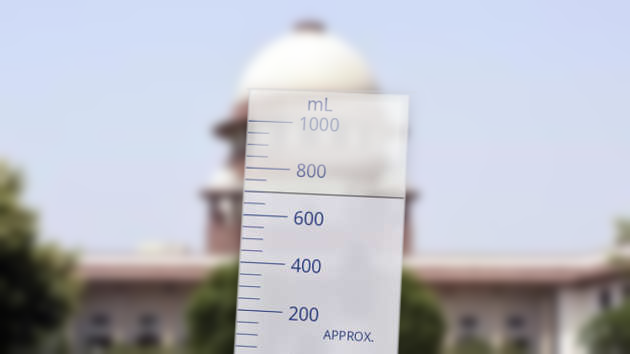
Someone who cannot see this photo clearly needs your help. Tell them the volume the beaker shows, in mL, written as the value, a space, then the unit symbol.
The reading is 700 mL
